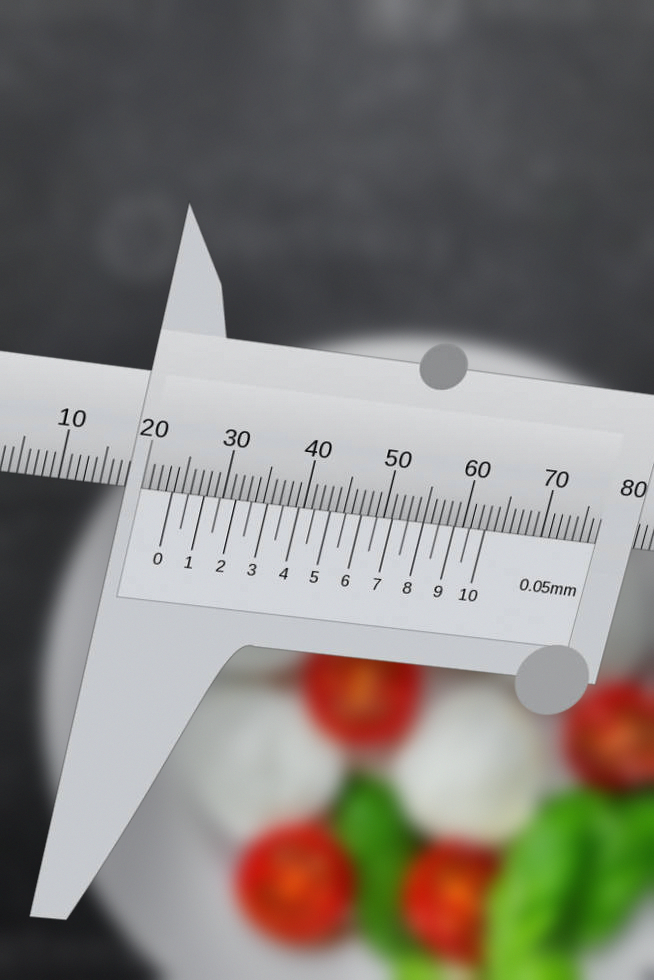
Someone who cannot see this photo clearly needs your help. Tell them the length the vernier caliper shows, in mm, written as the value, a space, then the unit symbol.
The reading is 23.8 mm
